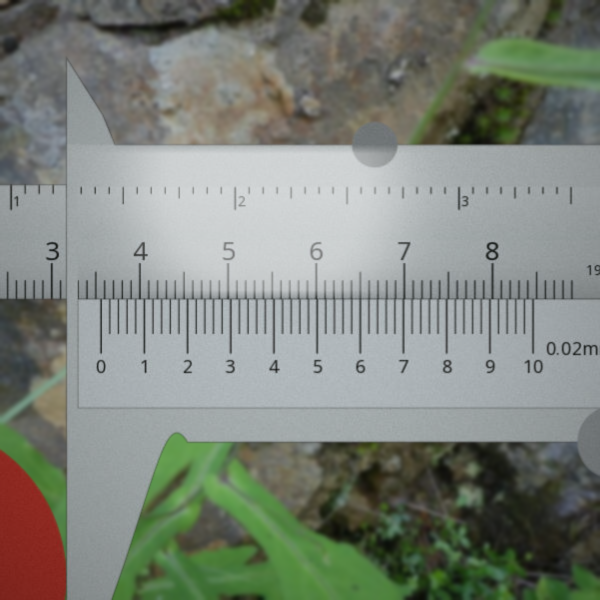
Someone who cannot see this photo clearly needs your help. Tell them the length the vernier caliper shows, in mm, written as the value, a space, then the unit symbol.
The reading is 35.6 mm
